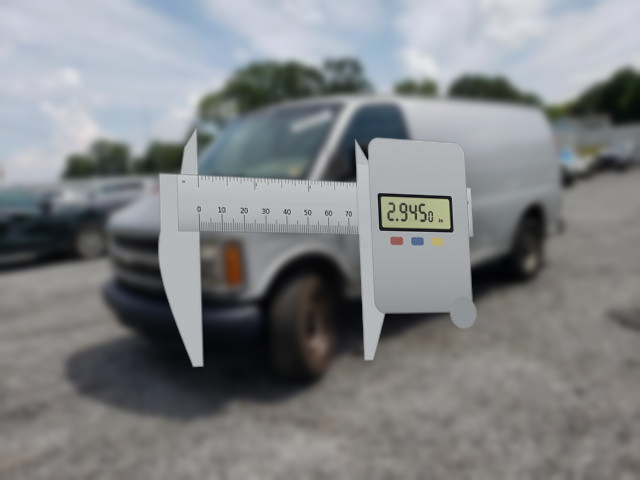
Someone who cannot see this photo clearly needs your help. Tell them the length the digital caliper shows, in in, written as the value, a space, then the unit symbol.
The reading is 2.9450 in
